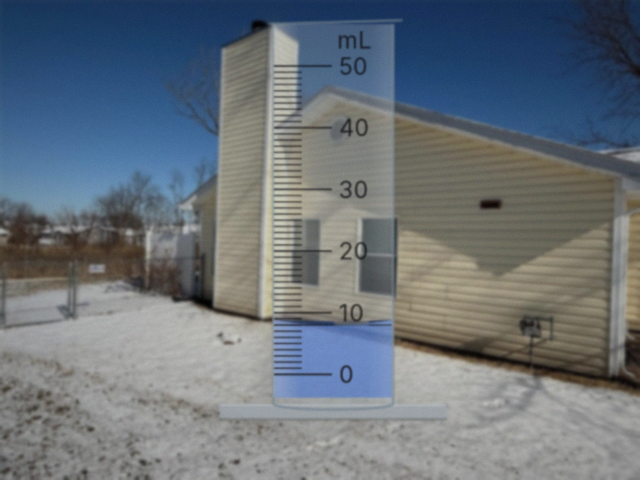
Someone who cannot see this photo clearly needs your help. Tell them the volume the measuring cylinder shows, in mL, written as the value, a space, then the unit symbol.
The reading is 8 mL
